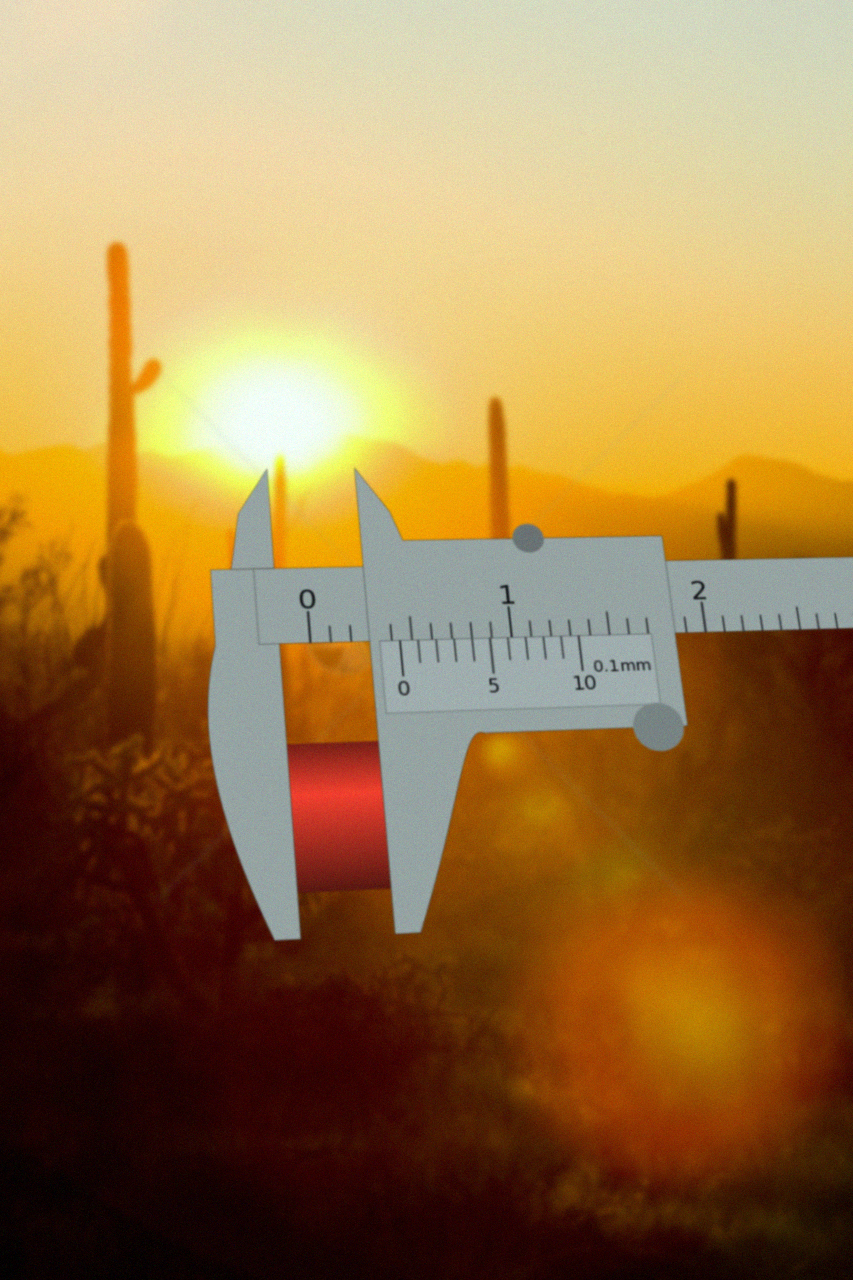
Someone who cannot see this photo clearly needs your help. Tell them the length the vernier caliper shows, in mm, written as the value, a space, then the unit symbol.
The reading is 4.4 mm
